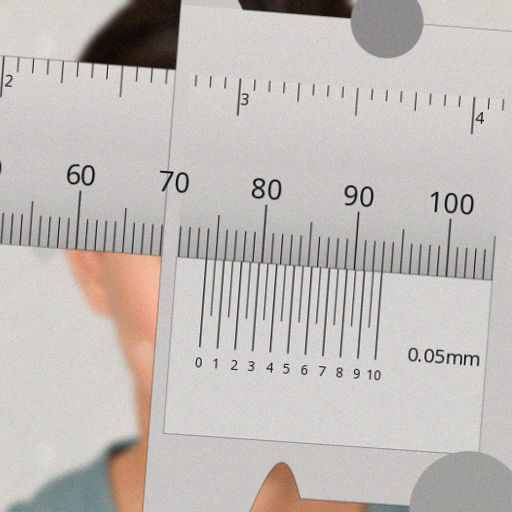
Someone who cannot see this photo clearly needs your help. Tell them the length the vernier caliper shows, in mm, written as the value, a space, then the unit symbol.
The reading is 74.0 mm
